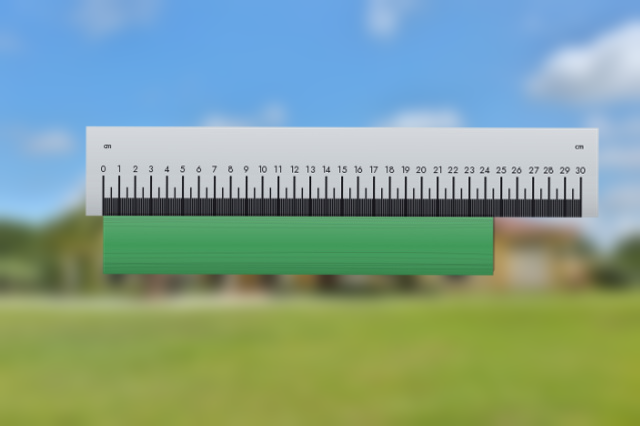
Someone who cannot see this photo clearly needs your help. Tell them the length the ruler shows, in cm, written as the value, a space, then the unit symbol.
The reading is 24.5 cm
